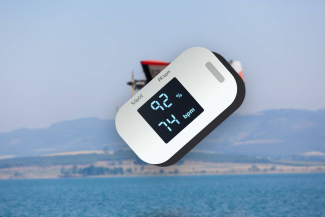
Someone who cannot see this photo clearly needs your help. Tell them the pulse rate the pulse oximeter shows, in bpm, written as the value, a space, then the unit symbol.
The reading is 74 bpm
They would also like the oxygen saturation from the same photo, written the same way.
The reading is 92 %
